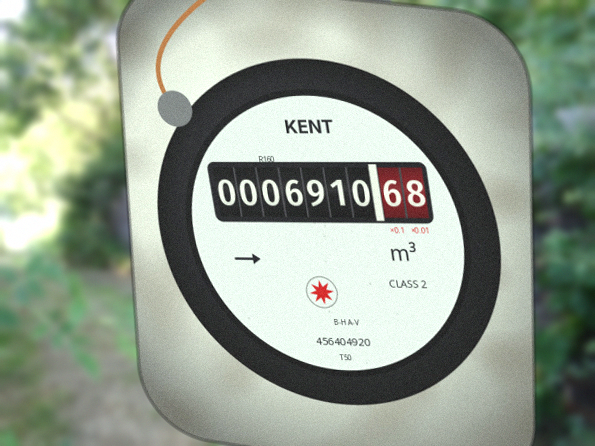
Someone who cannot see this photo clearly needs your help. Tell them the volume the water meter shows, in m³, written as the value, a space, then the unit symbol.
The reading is 6910.68 m³
